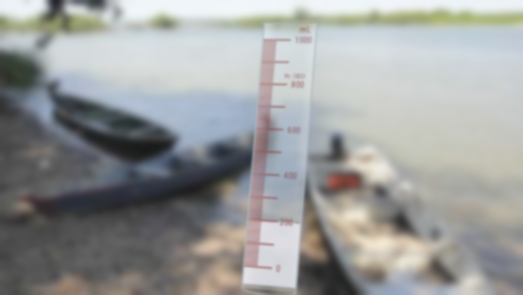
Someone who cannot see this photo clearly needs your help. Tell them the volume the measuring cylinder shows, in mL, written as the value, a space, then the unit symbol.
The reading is 200 mL
